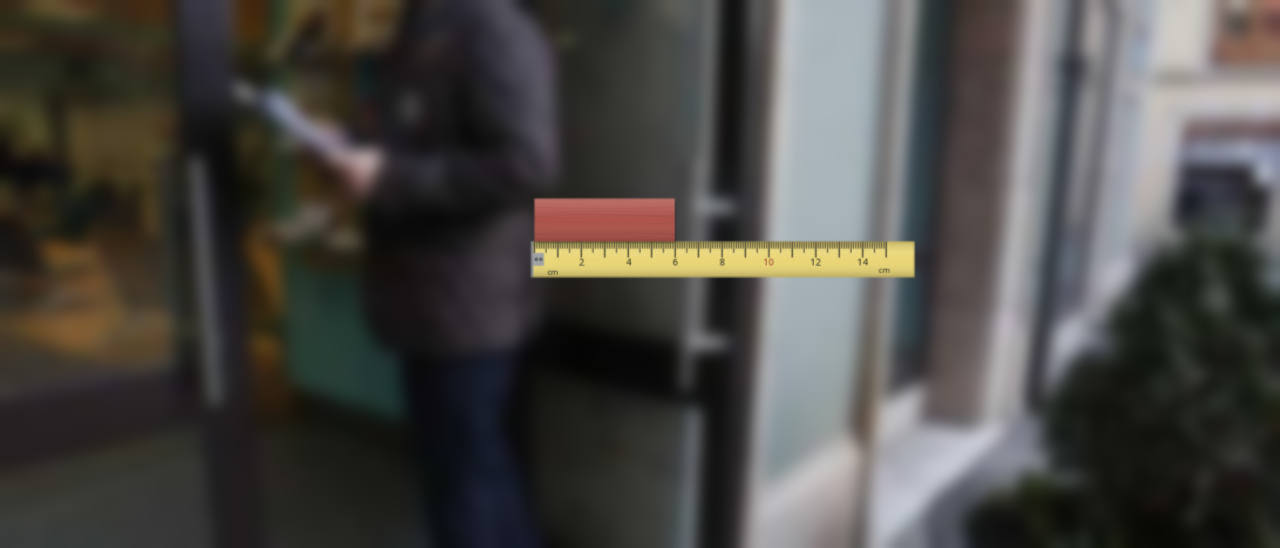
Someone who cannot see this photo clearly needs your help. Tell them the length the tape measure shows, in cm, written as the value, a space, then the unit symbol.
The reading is 6 cm
